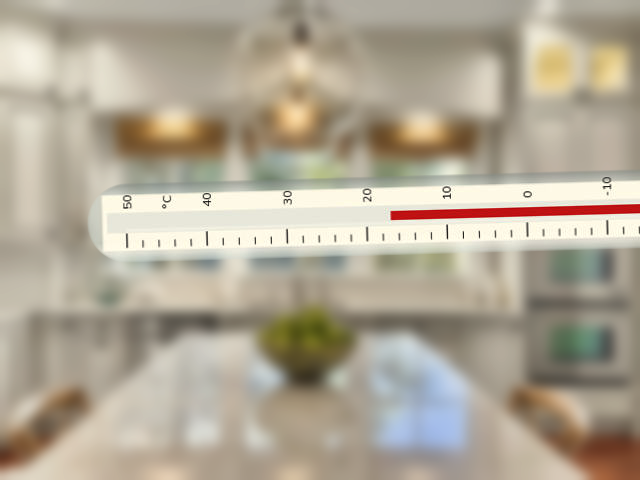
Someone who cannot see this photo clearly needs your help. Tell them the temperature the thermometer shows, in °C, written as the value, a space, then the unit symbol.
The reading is 17 °C
